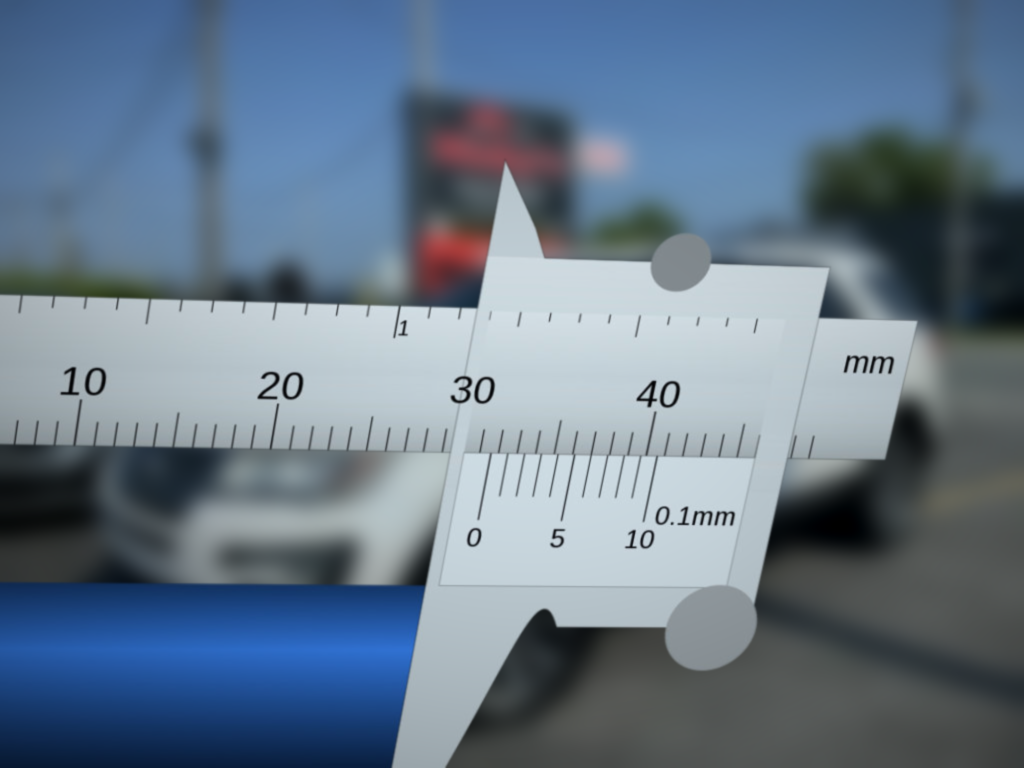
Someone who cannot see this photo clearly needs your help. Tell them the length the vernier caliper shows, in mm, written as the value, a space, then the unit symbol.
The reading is 31.6 mm
